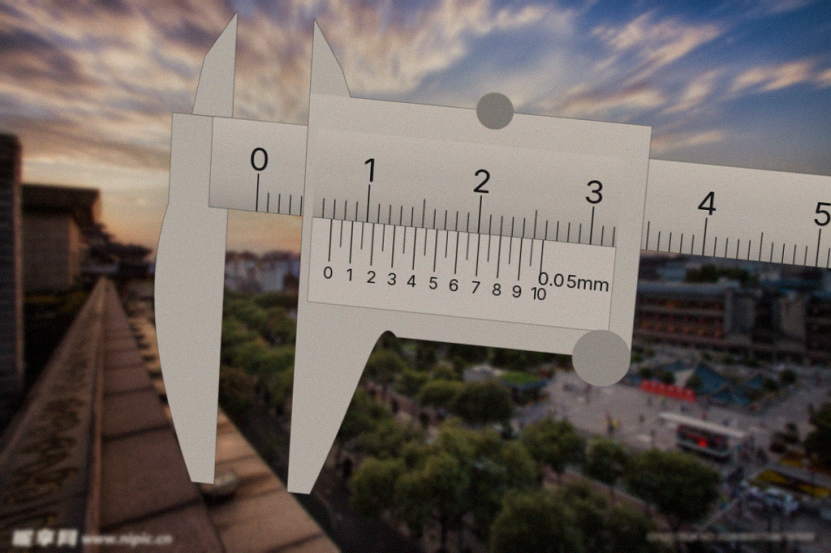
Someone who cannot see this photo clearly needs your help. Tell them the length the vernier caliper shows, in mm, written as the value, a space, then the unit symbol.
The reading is 6.8 mm
